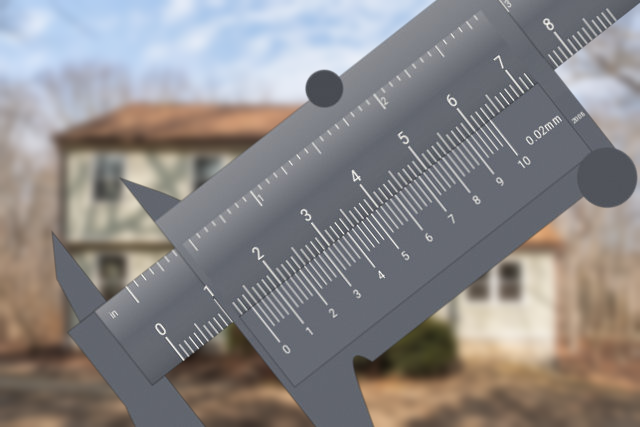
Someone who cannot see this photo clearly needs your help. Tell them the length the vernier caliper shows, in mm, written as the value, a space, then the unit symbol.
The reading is 14.0 mm
